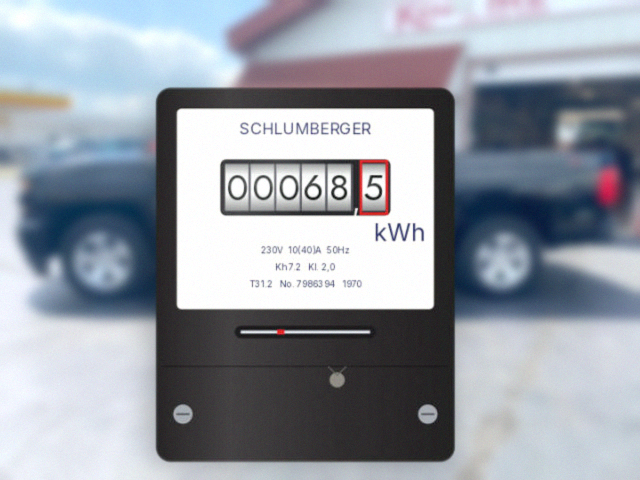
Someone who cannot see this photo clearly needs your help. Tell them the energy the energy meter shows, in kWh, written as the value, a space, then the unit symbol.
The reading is 68.5 kWh
